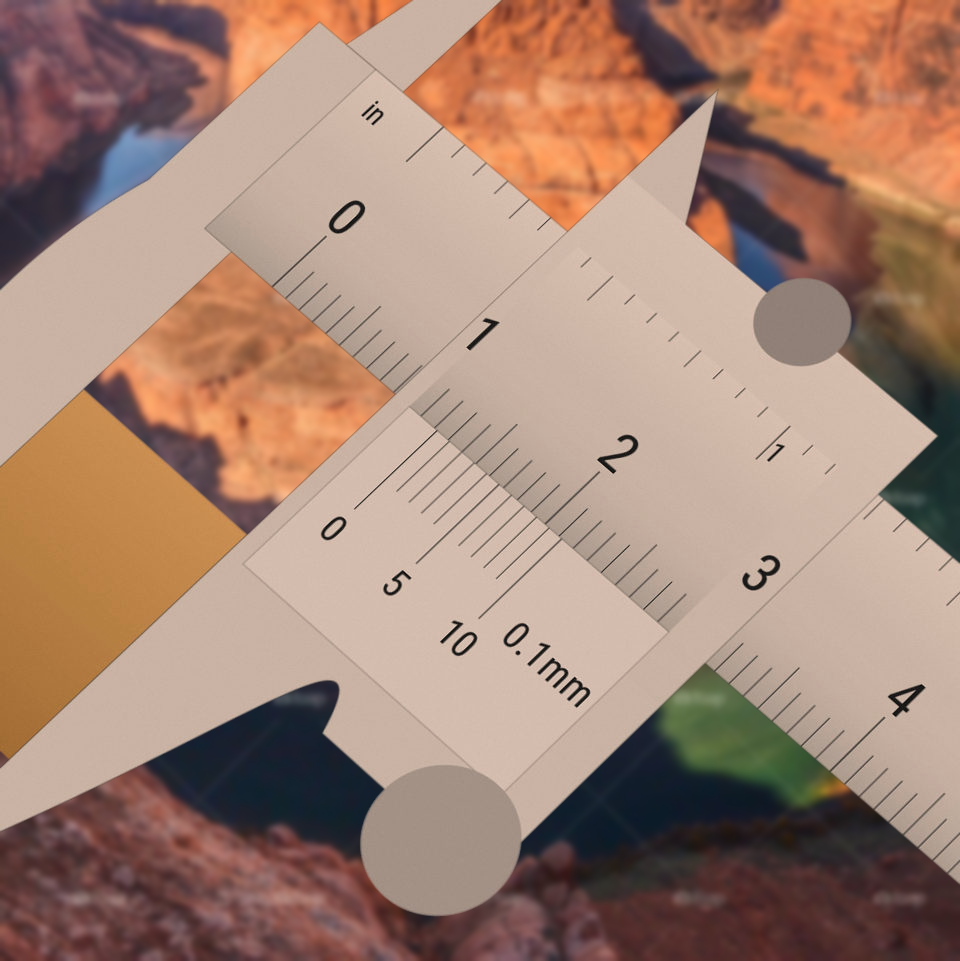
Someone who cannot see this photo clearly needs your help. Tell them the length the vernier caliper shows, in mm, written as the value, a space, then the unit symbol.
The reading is 12.2 mm
